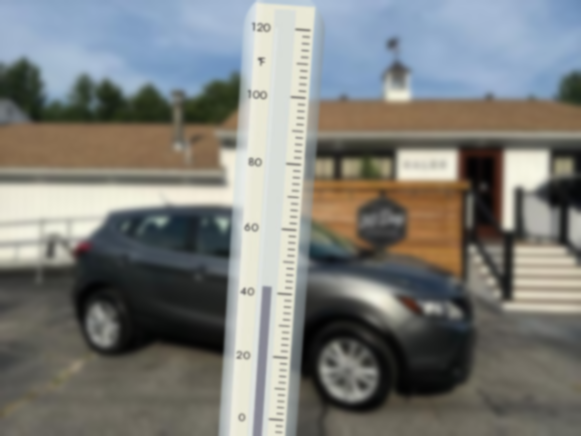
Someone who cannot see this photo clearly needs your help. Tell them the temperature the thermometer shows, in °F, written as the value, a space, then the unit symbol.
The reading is 42 °F
